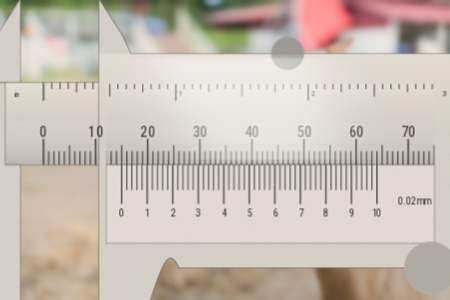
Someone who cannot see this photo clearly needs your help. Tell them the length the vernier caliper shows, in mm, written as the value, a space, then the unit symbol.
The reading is 15.0 mm
